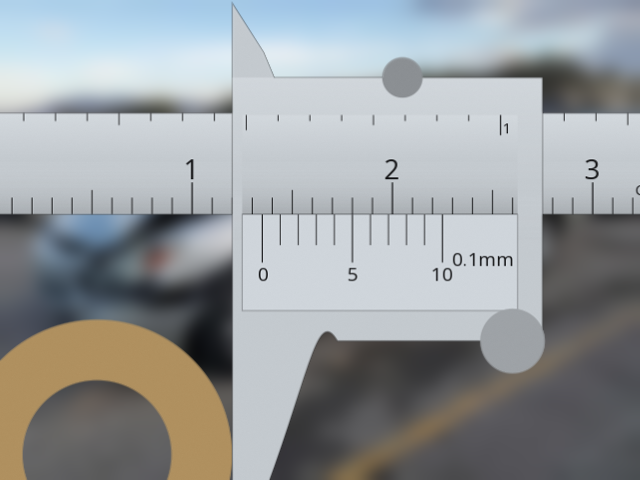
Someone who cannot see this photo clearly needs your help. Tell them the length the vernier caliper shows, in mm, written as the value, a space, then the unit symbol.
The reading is 13.5 mm
